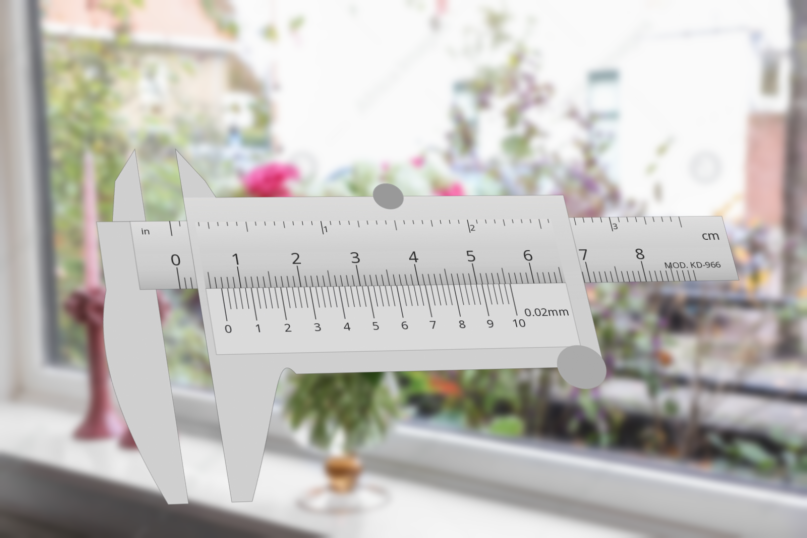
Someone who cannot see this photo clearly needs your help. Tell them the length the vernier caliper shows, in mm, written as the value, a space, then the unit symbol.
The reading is 6.8 mm
